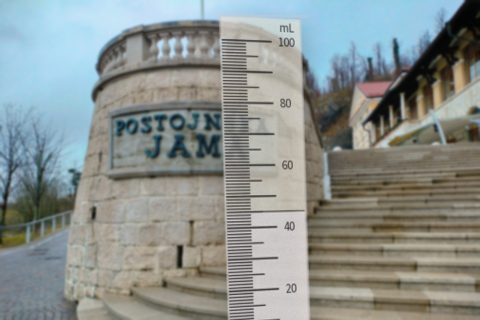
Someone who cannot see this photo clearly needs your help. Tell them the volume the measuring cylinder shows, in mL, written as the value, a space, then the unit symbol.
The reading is 45 mL
